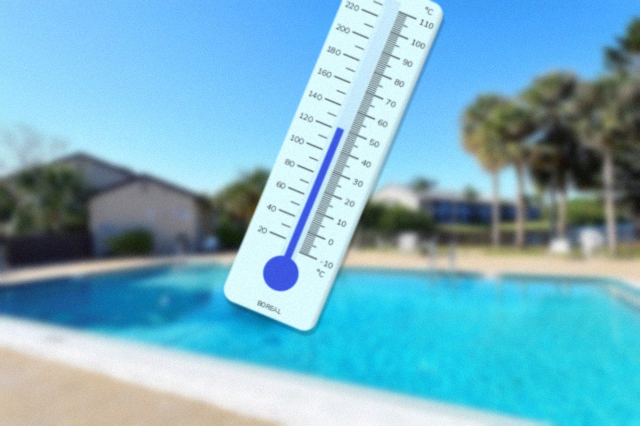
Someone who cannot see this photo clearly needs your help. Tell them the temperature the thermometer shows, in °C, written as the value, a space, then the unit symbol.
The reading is 50 °C
